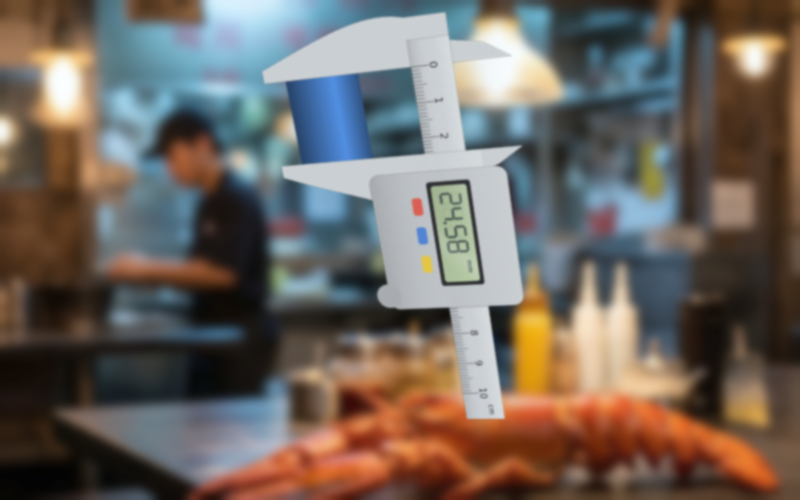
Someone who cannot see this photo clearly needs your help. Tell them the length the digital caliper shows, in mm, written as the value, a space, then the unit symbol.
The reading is 24.58 mm
